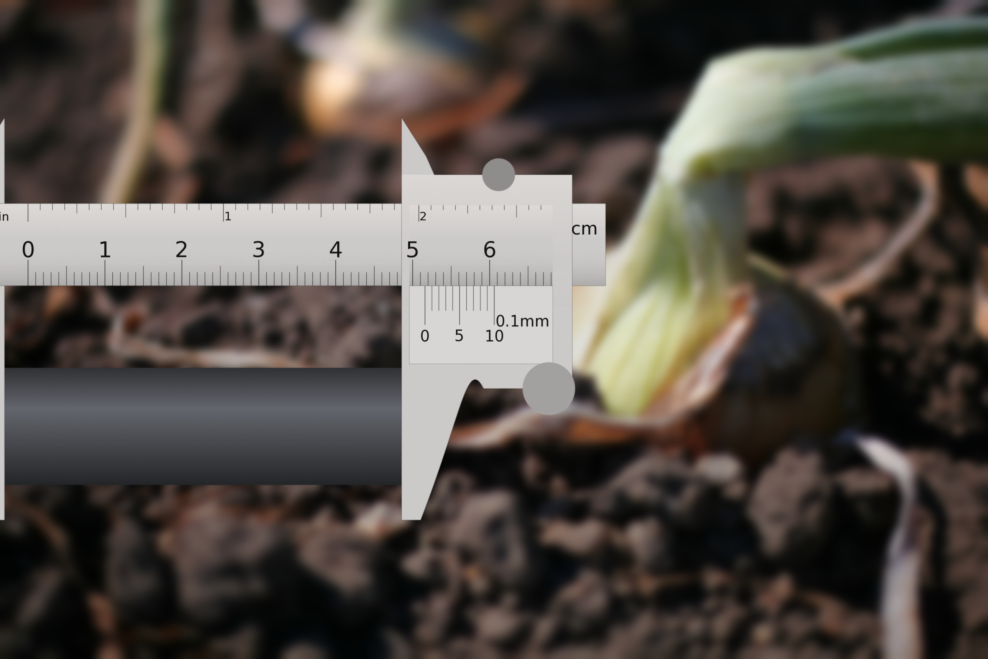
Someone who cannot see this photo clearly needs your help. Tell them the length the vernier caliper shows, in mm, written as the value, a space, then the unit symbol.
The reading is 51.6 mm
